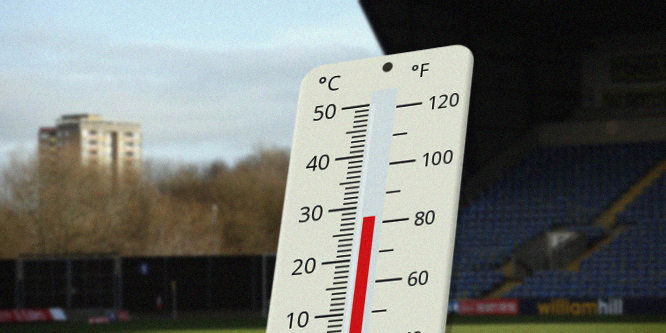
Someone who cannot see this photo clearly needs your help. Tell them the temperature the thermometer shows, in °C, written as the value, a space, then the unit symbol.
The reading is 28 °C
